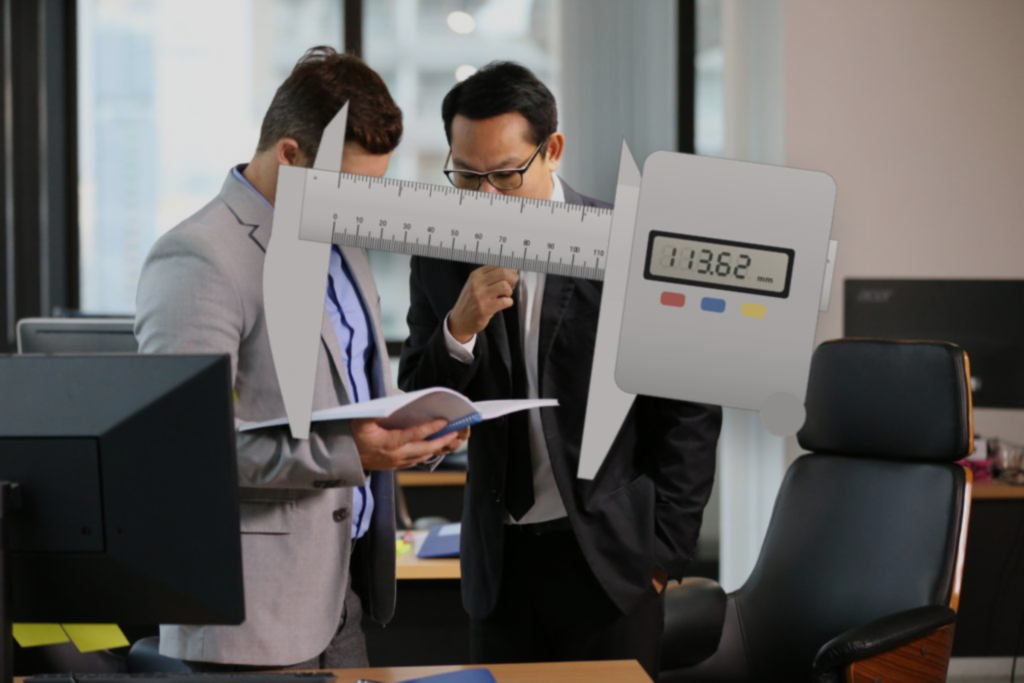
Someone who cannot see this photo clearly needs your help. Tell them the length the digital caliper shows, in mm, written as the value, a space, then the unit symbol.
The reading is 113.62 mm
